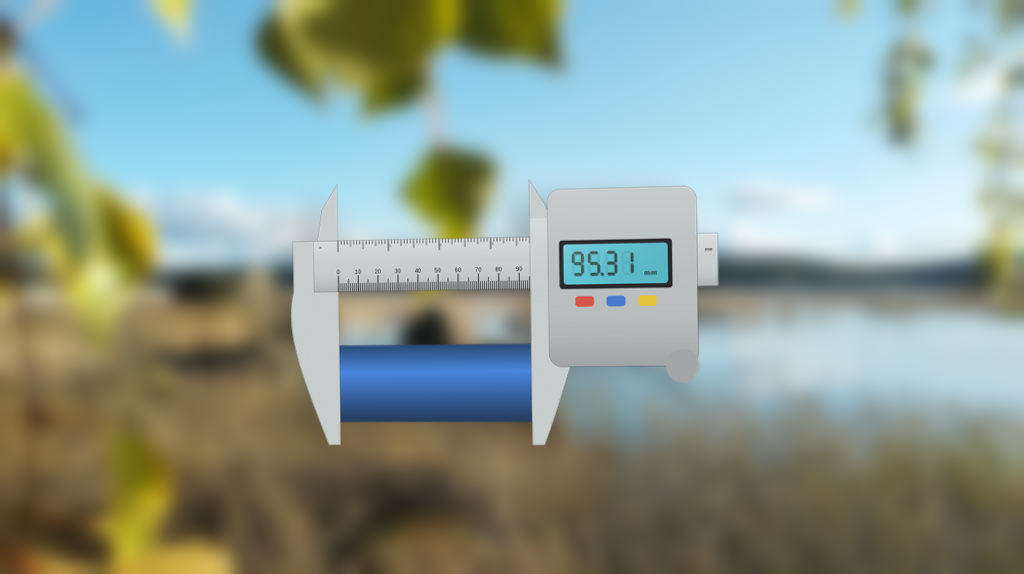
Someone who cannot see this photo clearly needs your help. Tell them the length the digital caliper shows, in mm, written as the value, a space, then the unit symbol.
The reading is 95.31 mm
